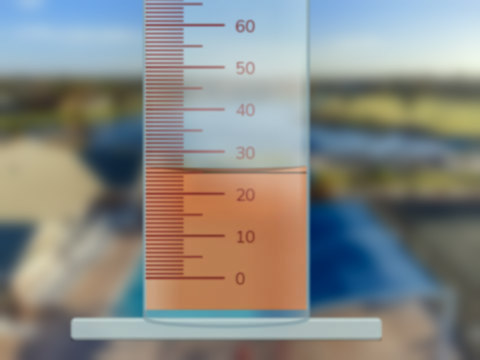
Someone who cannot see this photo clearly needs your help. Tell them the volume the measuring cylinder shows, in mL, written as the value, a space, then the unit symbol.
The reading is 25 mL
